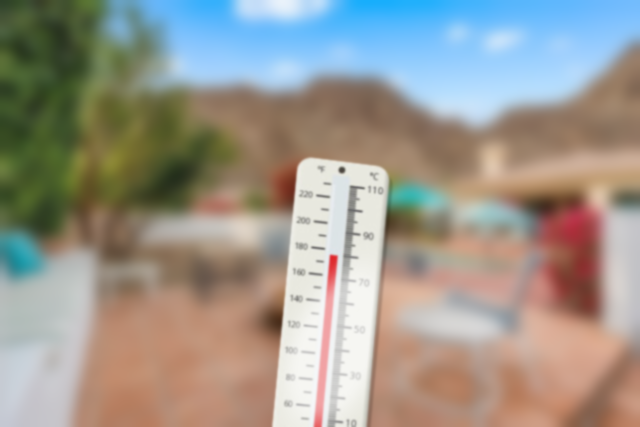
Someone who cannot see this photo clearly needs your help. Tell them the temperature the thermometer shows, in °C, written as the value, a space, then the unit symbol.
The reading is 80 °C
